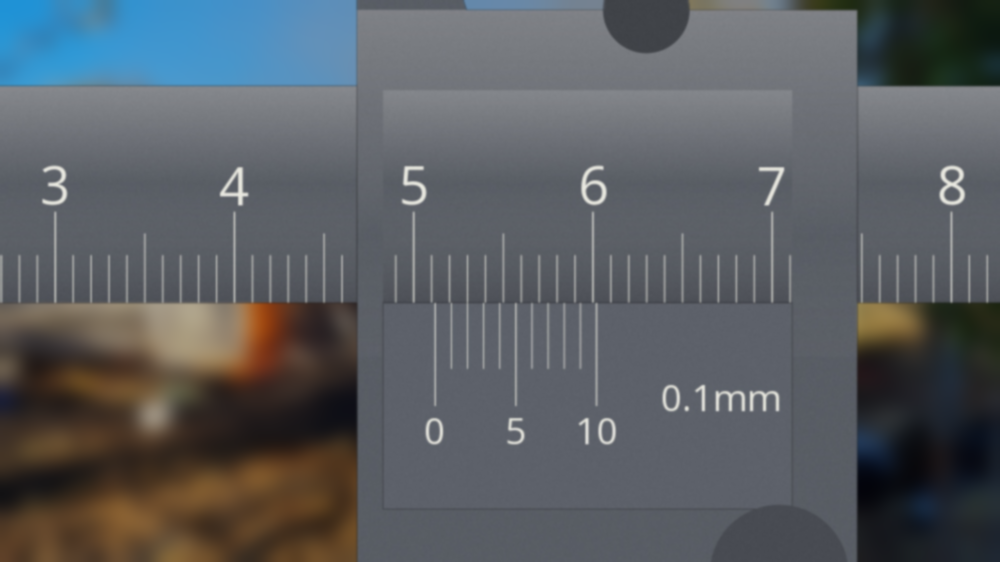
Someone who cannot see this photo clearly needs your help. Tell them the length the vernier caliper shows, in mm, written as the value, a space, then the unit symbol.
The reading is 51.2 mm
